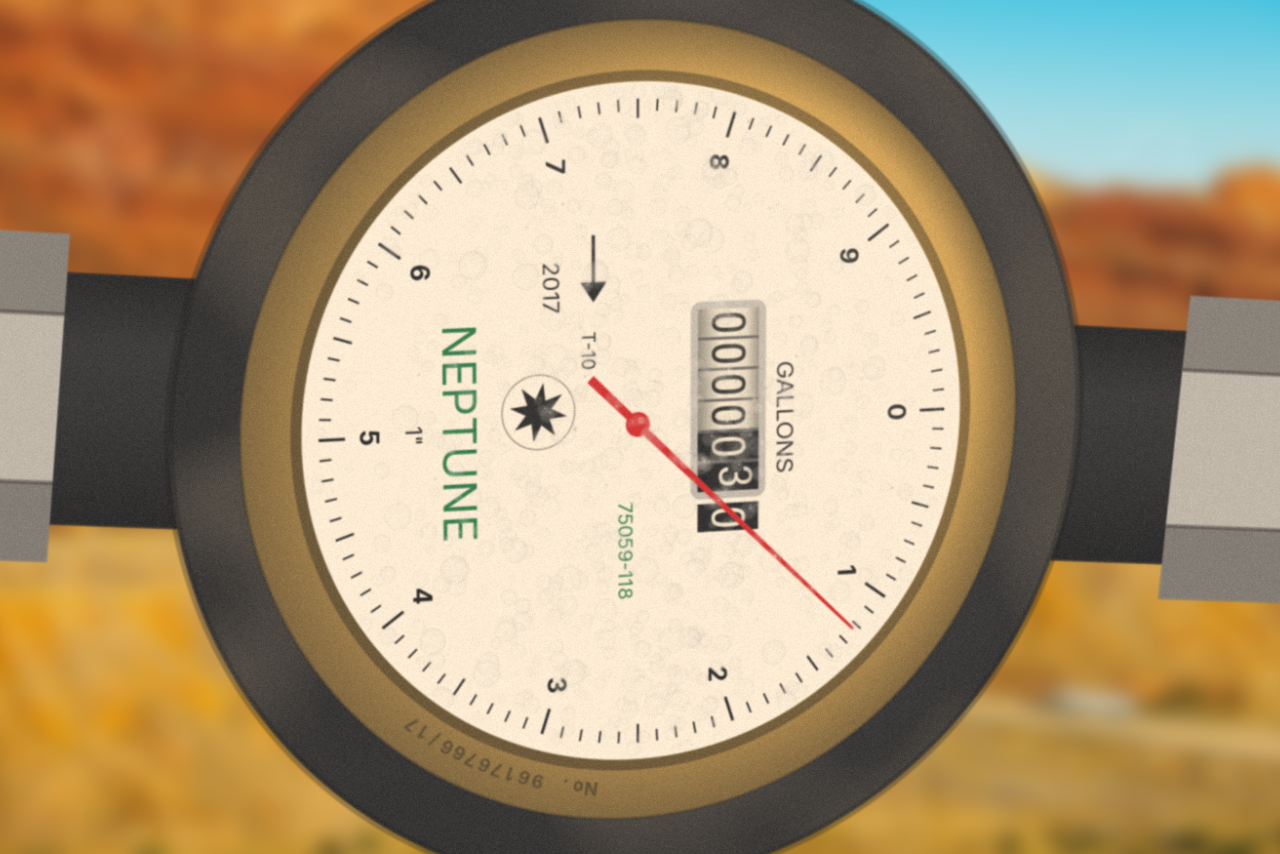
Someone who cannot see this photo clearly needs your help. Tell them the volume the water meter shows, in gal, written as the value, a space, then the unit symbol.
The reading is 31.2 gal
